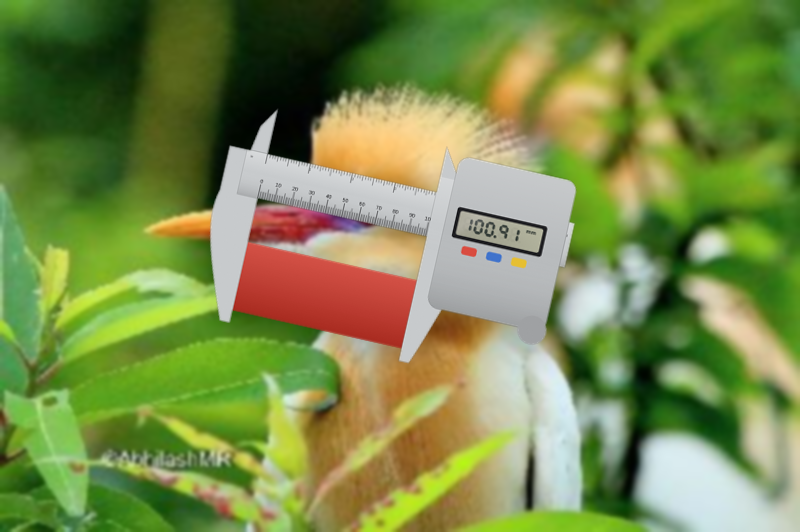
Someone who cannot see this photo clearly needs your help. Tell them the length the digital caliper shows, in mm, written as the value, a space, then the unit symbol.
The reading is 100.91 mm
